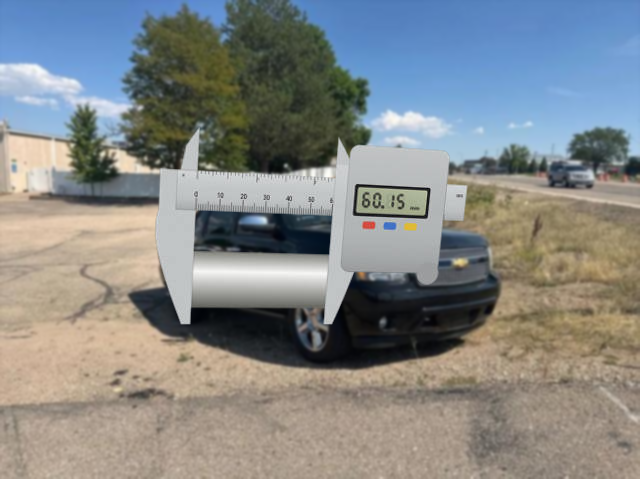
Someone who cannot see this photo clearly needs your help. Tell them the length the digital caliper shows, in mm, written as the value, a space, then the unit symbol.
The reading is 60.15 mm
